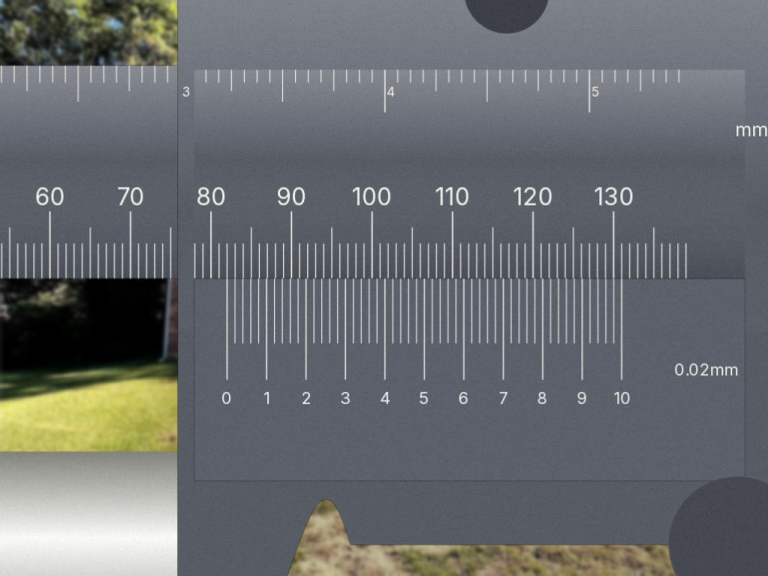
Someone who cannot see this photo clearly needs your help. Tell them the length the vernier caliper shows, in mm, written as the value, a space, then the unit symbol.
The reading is 82.0 mm
